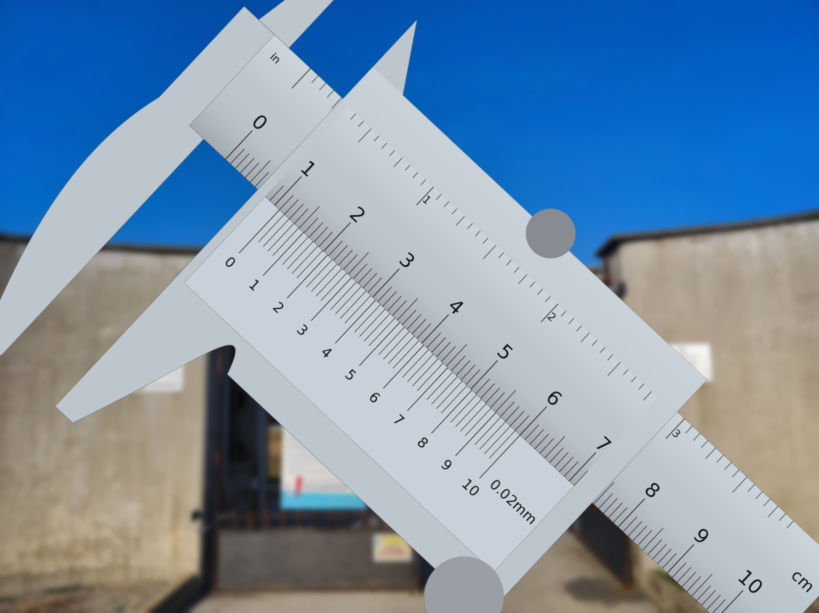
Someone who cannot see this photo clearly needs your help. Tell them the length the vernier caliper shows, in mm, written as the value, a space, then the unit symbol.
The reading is 11.0 mm
